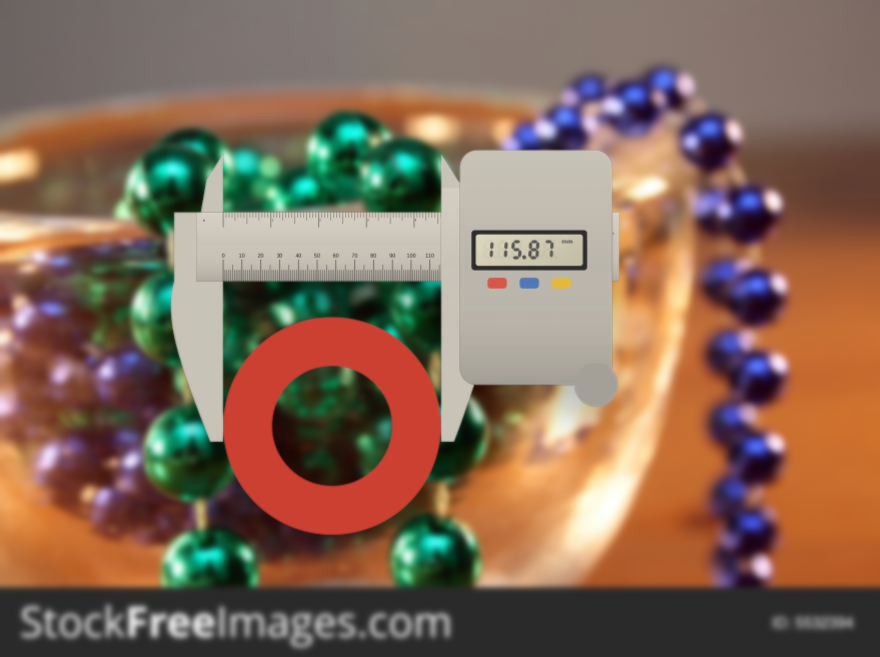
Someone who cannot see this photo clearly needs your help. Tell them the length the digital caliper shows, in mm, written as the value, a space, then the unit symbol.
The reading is 115.87 mm
